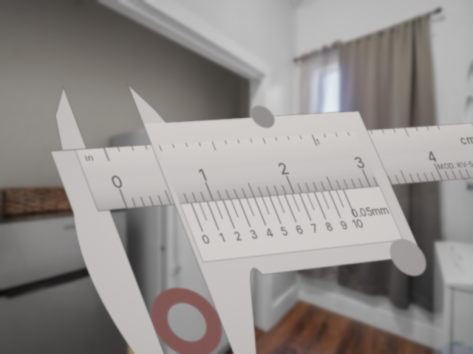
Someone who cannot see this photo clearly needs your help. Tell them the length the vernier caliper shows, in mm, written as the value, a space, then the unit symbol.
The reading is 7.4 mm
